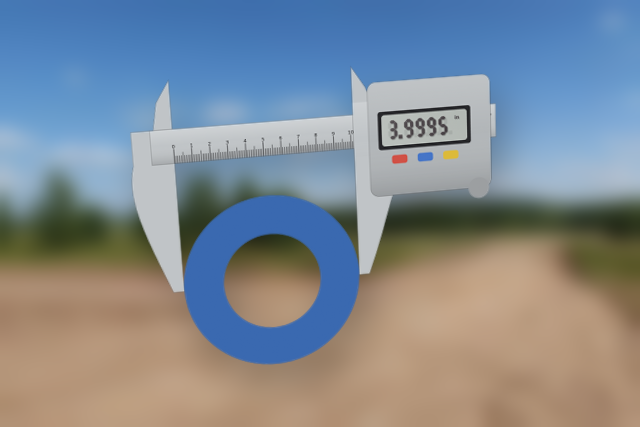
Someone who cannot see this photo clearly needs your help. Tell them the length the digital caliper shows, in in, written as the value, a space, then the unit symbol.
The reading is 3.9995 in
